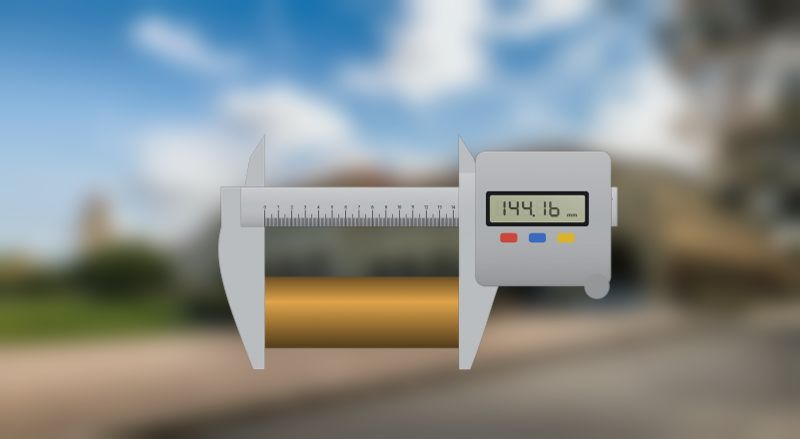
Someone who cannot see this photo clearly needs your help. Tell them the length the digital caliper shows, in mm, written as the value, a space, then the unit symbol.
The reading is 144.16 mm
